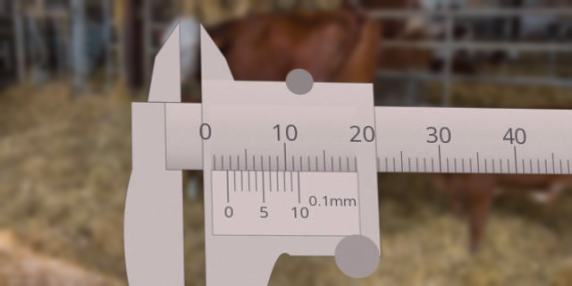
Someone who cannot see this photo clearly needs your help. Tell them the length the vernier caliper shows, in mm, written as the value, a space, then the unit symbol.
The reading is 2.6 mm
